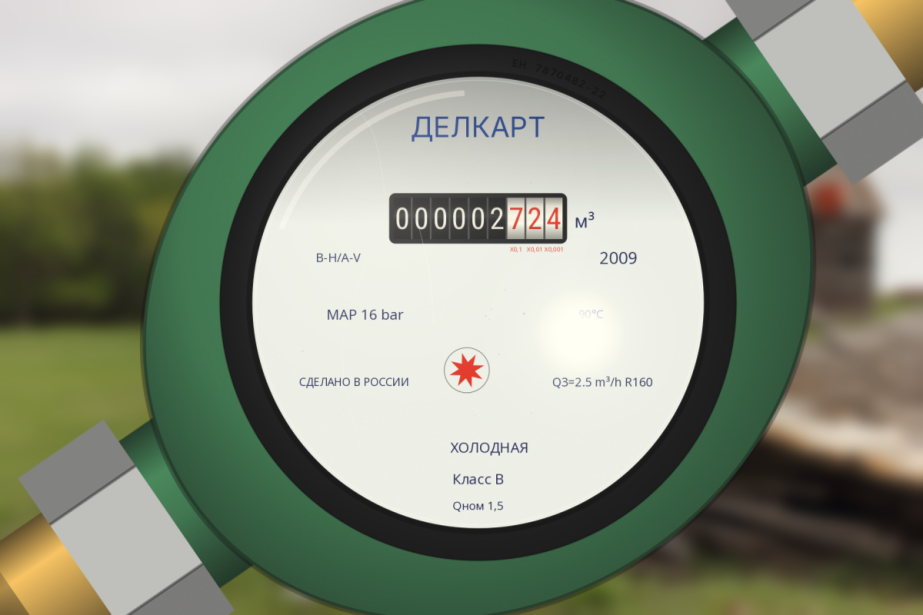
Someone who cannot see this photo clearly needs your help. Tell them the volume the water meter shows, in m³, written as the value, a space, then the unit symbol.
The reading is 2.724 m³
